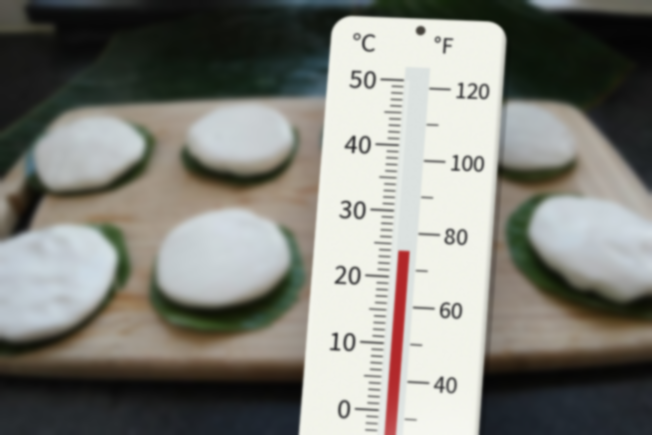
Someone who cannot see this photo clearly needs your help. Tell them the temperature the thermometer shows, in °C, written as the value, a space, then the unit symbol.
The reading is 24 °C
